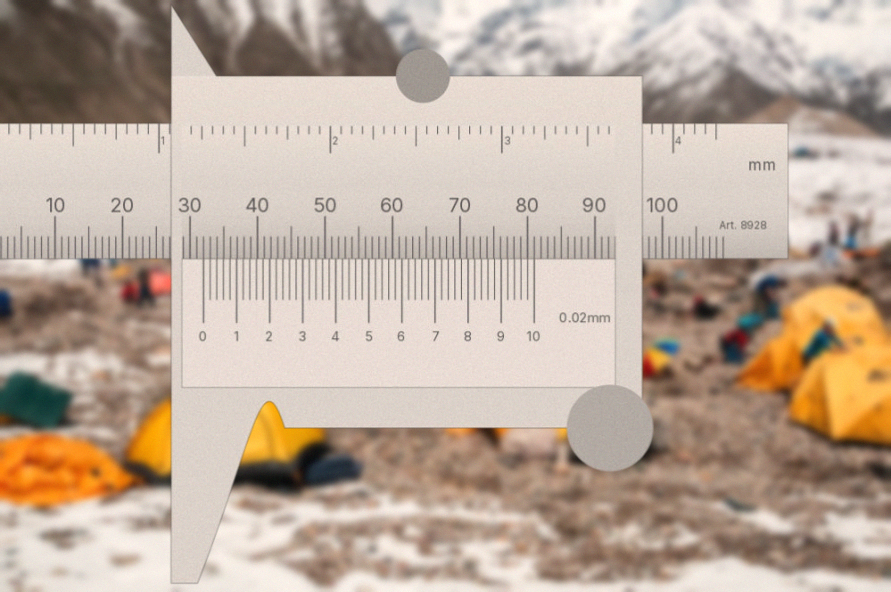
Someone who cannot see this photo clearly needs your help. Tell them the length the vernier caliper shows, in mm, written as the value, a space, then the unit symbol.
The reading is 32.0 mm
